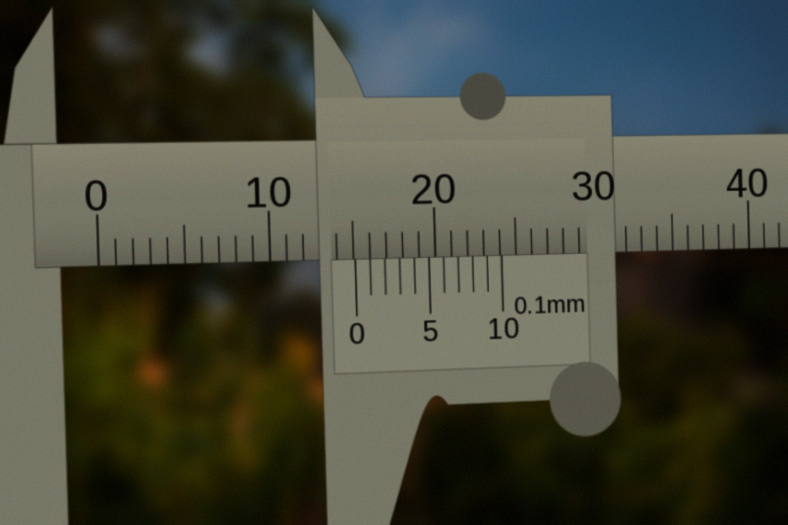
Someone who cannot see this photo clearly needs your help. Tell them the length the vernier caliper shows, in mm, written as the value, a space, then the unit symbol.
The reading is 15.1 mm
